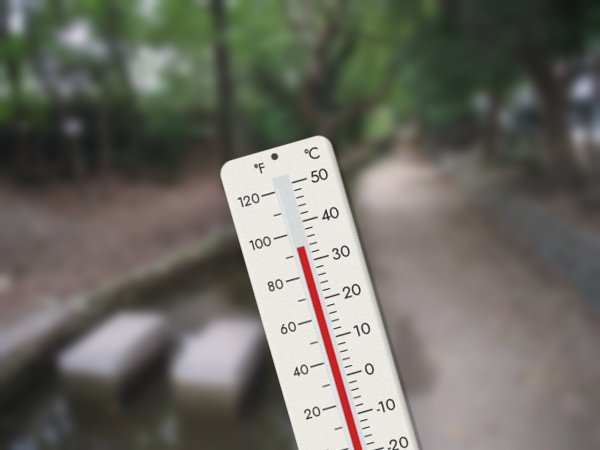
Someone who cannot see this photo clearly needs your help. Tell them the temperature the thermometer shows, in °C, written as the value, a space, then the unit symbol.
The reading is 34 °C
